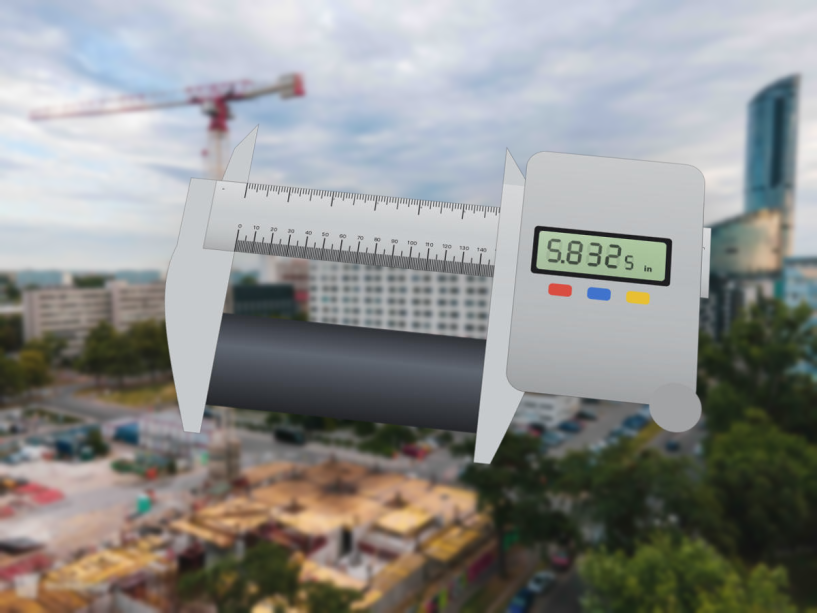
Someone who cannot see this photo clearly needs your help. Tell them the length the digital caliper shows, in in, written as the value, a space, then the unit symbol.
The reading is 5.8325 in
